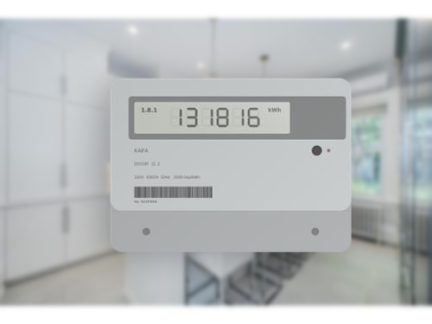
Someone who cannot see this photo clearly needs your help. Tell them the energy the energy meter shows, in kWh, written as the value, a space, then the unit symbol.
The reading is 131816 kWh
